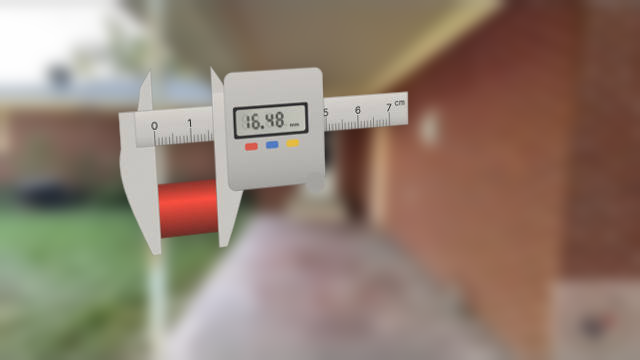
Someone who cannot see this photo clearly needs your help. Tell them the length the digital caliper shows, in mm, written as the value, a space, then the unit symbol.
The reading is 16.48 mm
